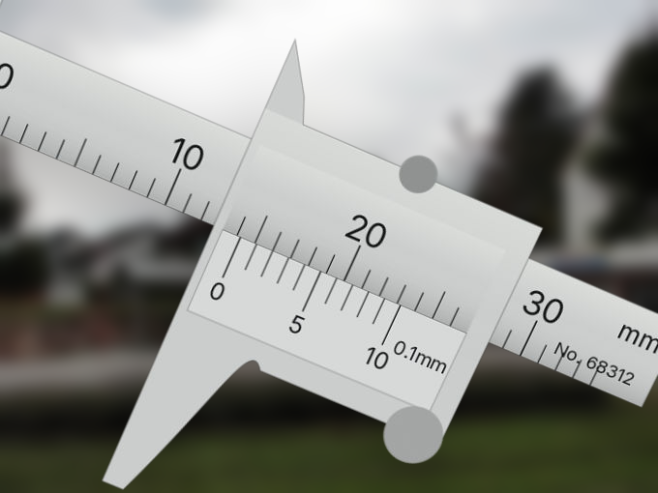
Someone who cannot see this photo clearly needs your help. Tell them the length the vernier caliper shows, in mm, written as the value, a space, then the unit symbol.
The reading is 14.2 mm
